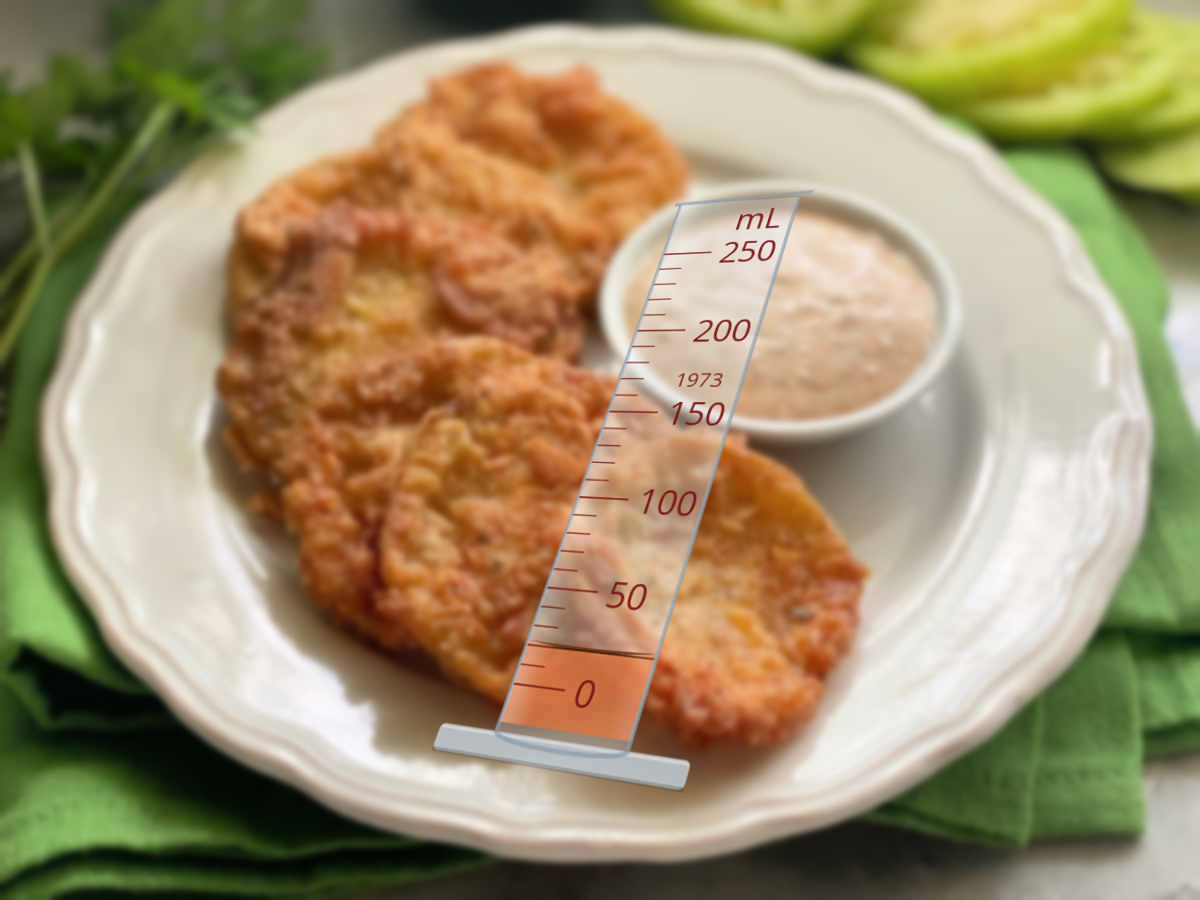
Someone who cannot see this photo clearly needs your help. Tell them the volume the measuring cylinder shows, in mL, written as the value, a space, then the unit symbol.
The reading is 20 mL
